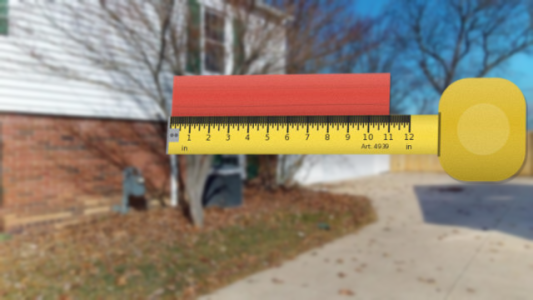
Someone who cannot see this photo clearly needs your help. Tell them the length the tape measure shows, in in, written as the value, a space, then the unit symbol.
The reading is 11 in
